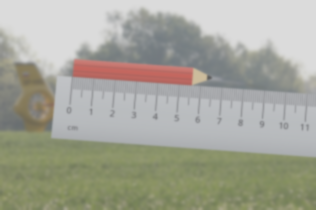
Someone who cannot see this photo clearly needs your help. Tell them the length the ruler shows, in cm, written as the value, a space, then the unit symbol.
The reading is 6.5 cm
